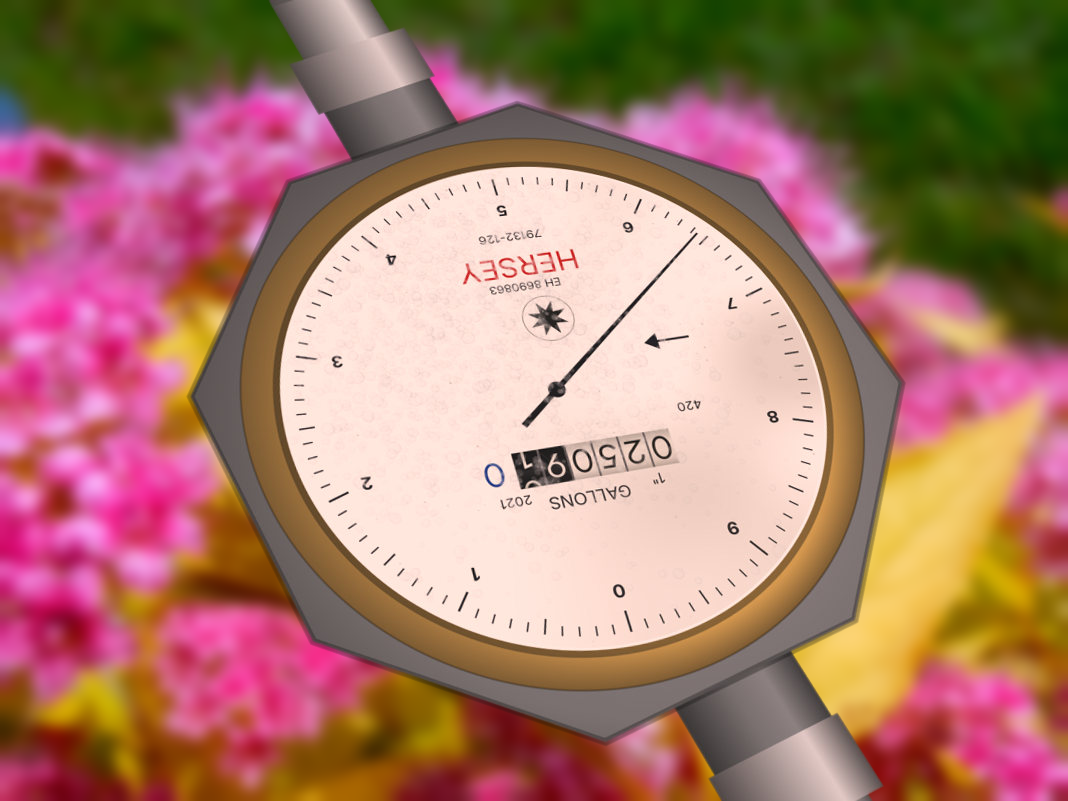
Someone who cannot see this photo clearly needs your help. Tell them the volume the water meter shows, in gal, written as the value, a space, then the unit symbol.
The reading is 250906.4 gal
